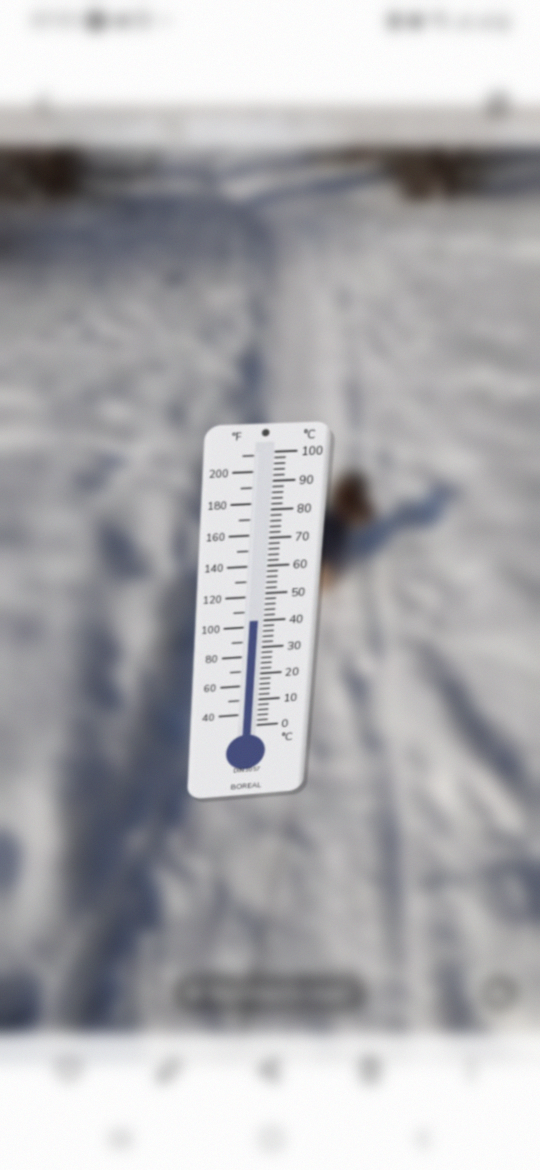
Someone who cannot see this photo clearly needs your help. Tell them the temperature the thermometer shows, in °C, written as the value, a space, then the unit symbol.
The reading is 40 °C
